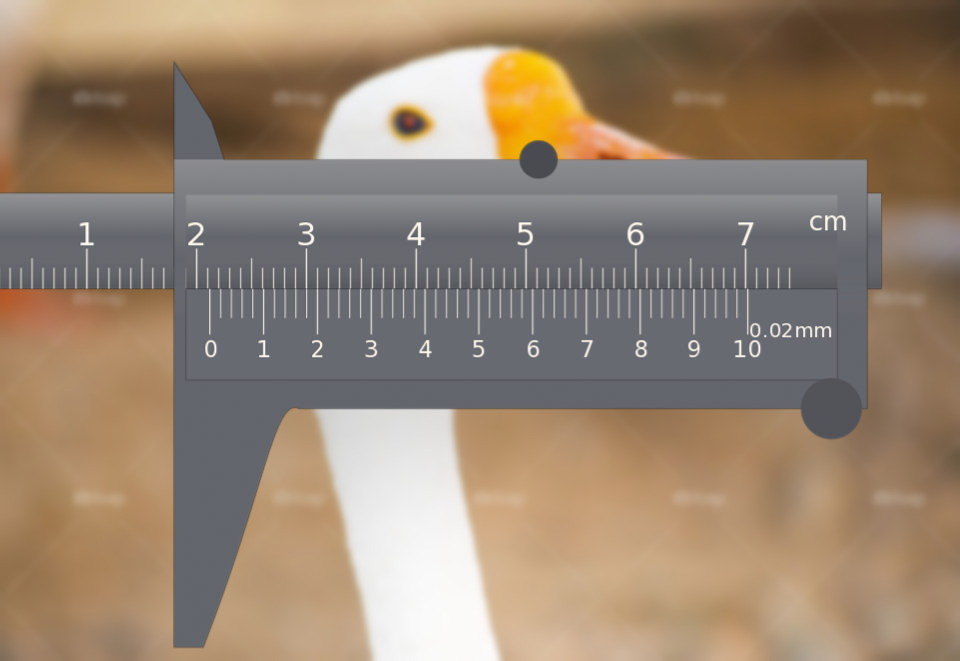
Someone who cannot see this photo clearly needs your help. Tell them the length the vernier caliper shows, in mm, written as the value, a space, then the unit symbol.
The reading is 21.2 mm
